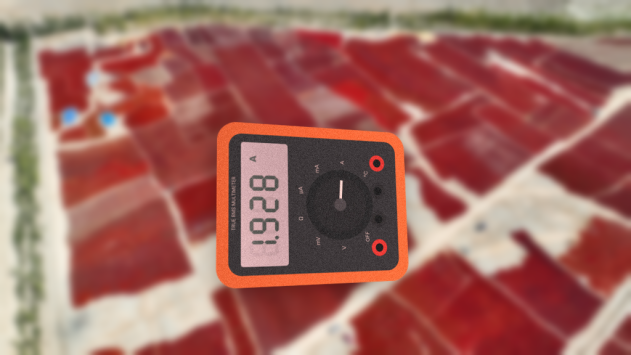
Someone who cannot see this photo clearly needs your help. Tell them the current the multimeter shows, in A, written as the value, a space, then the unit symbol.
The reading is 1.928 A
